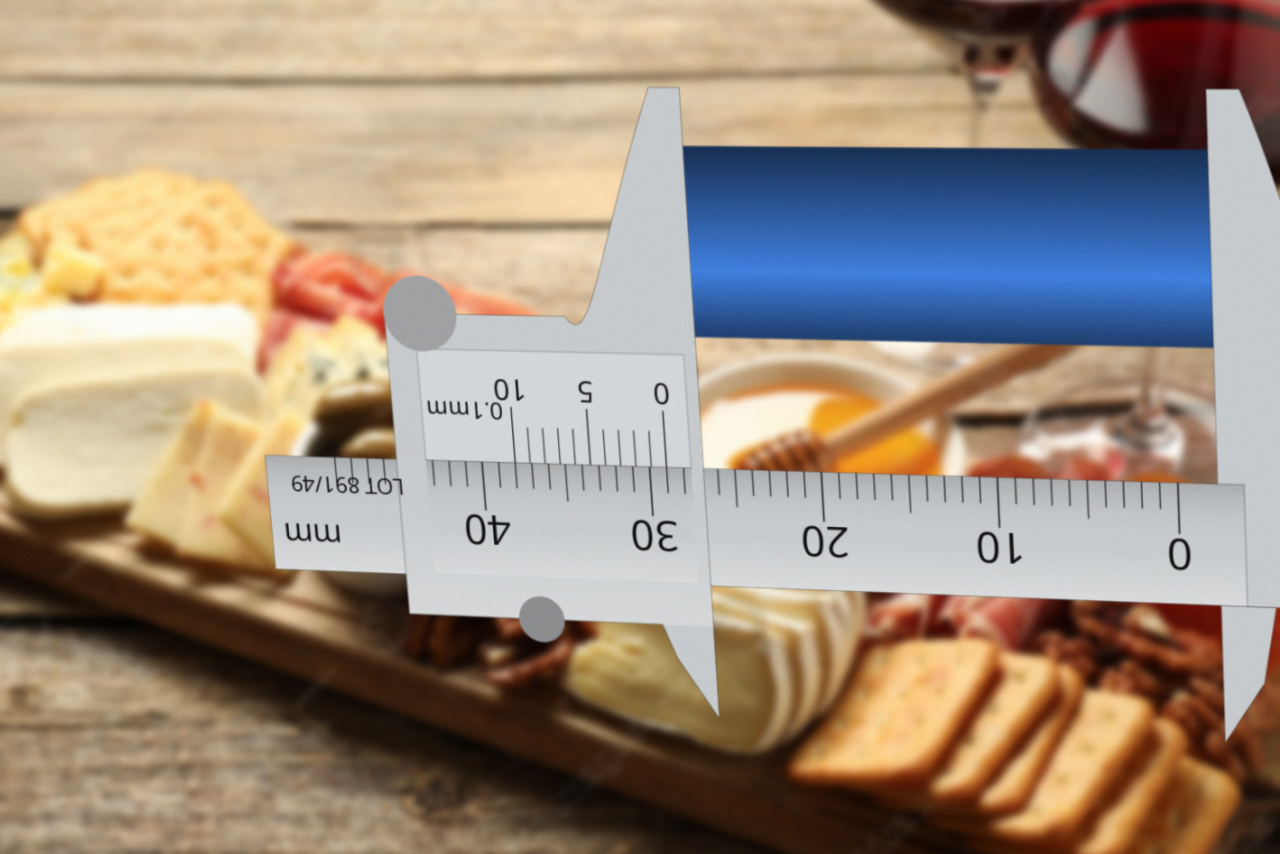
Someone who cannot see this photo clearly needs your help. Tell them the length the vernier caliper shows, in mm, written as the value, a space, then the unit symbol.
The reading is 29.0 mm
